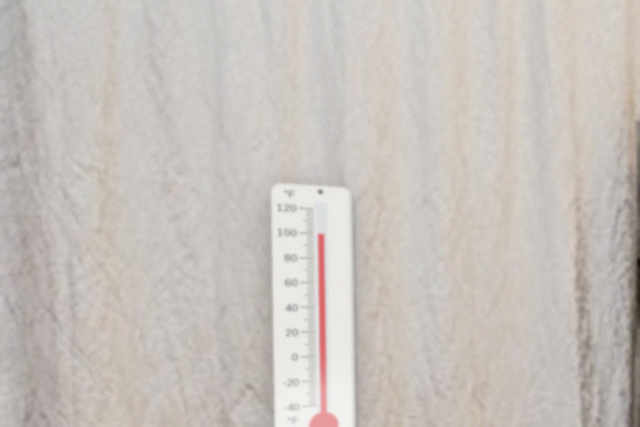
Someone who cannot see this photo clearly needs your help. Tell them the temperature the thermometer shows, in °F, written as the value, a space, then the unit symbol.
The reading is 100 °F
